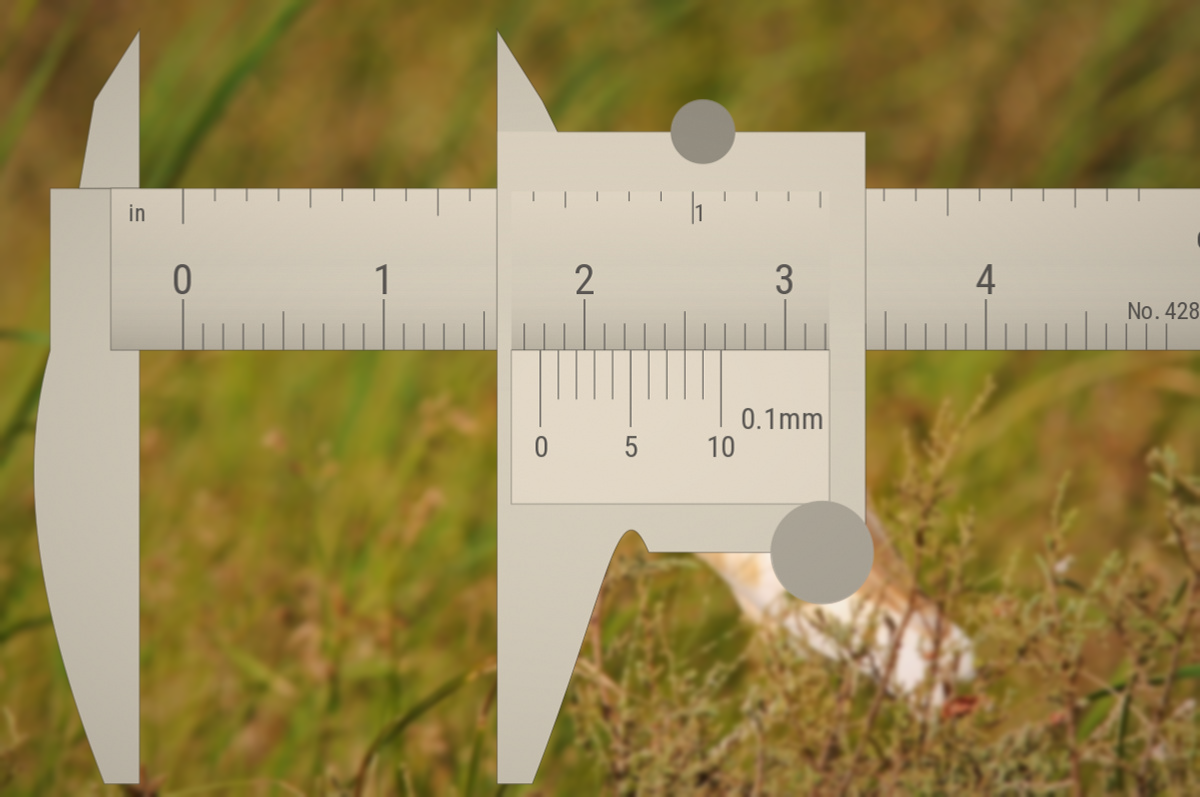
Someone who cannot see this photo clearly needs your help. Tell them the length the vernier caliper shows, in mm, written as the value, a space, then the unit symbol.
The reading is 17.8 mm
